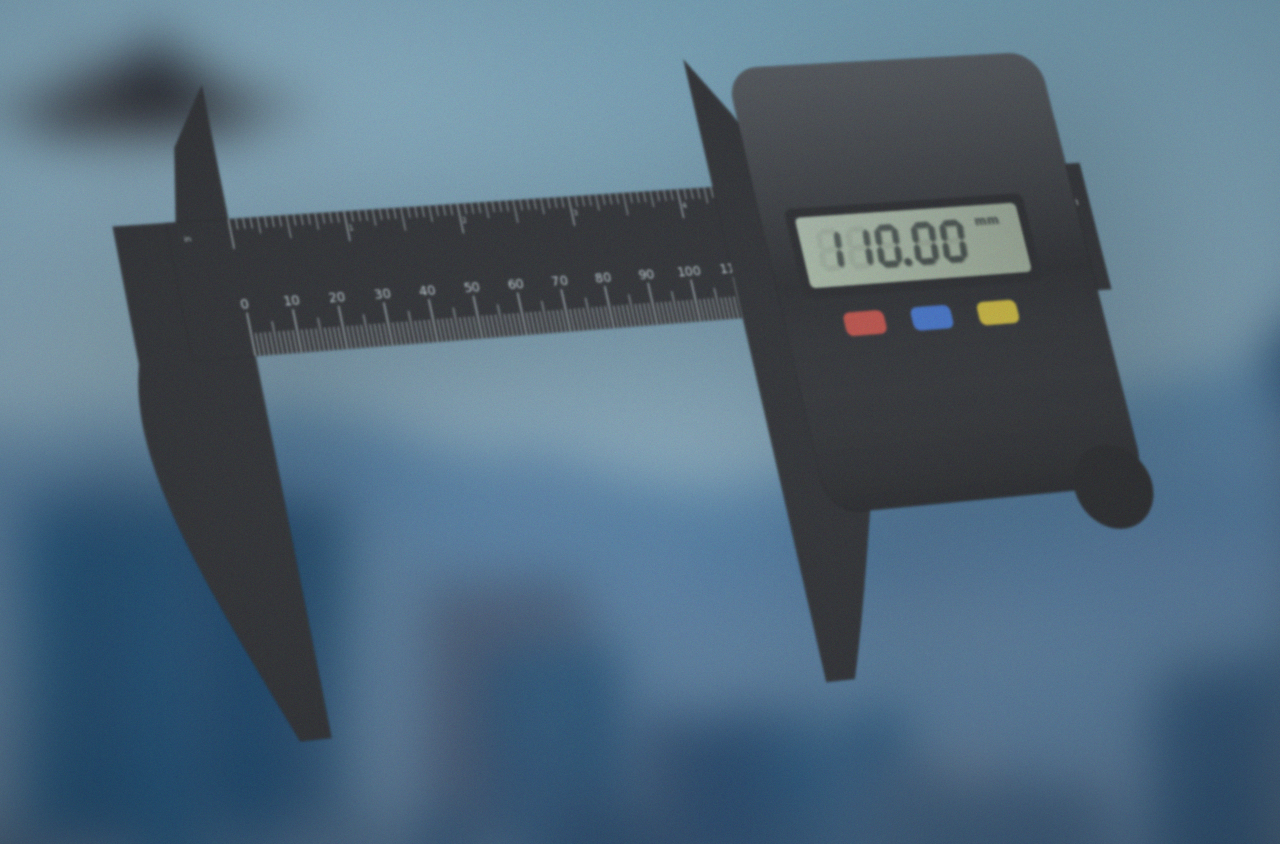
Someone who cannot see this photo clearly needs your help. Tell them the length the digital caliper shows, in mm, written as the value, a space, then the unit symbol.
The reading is 110.00 mm
